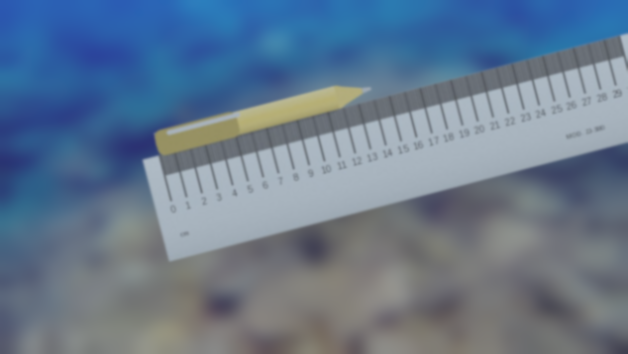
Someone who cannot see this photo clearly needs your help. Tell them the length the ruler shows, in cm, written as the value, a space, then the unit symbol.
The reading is 14 cm
